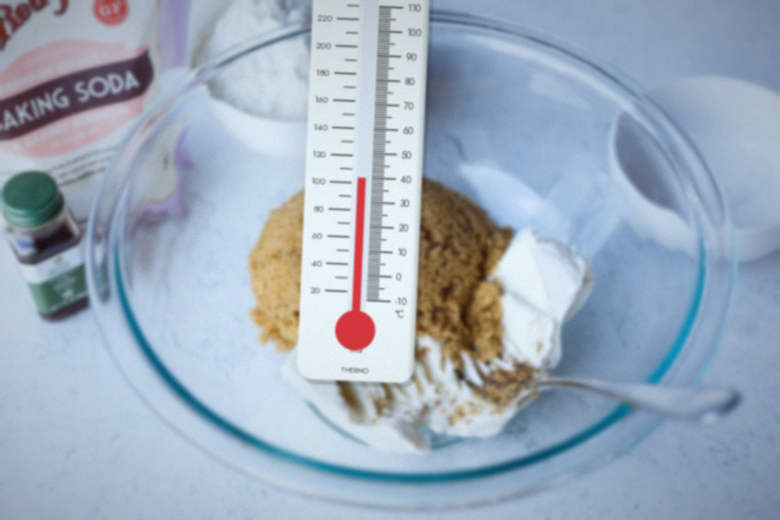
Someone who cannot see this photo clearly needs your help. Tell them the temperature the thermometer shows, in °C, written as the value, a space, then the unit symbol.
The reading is 40 °C
